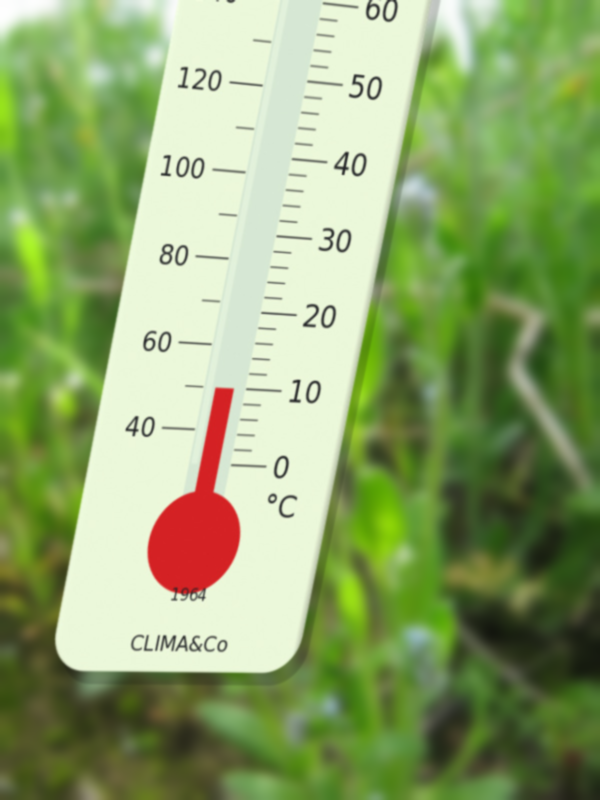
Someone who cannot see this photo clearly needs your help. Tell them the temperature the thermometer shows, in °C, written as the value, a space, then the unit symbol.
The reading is 10 °C
